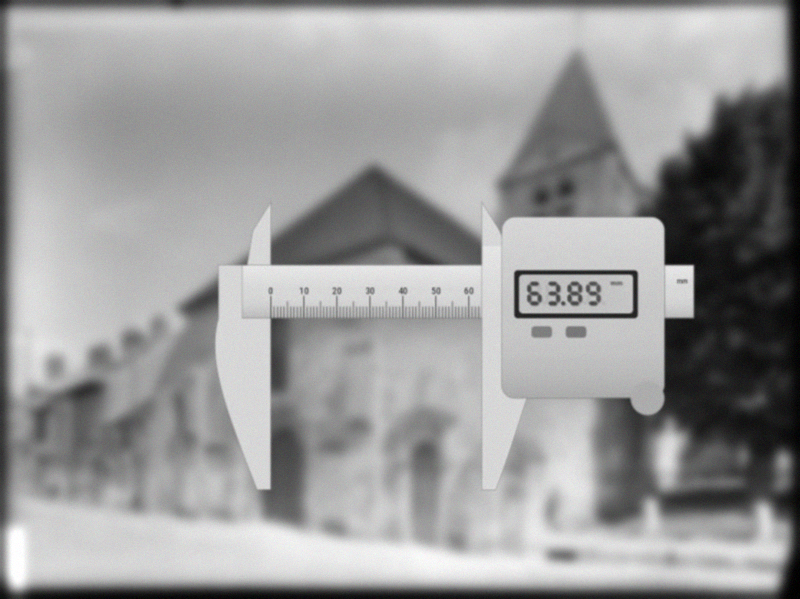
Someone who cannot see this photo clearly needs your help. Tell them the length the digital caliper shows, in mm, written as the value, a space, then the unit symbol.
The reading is 63.89 mm
